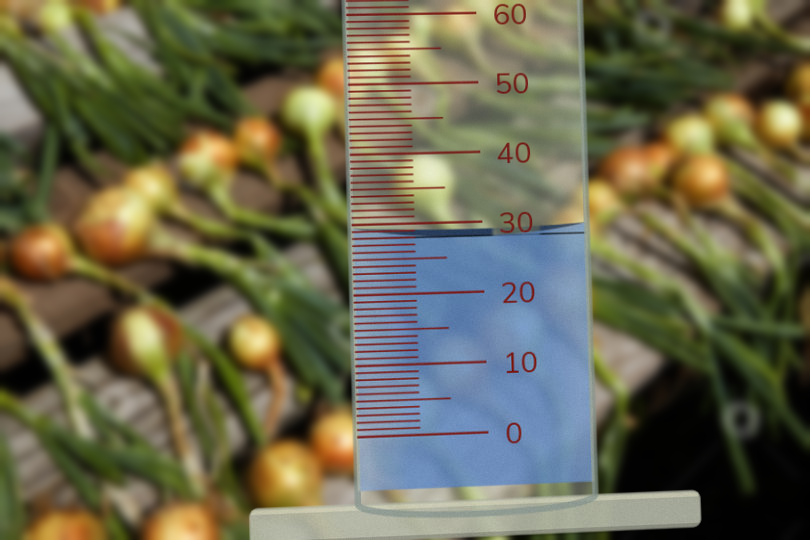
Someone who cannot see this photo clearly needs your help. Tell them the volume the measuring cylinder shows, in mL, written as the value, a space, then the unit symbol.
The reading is 28 mL
